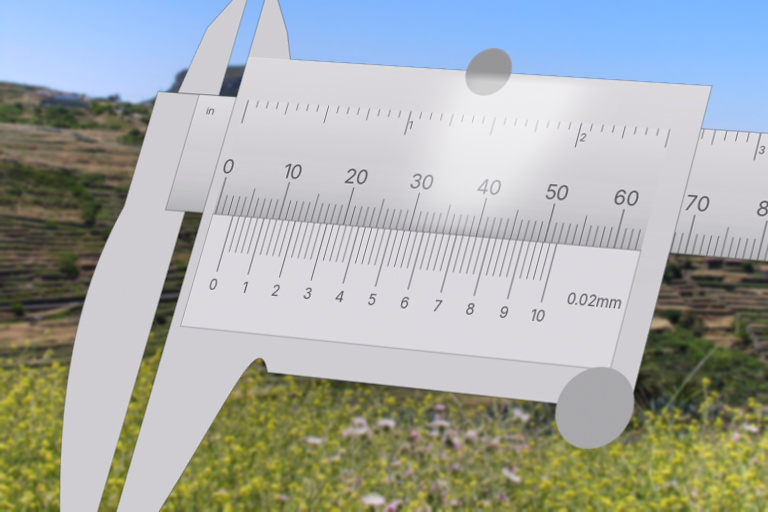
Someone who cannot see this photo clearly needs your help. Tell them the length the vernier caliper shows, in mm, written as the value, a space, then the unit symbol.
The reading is 2.8 mm
